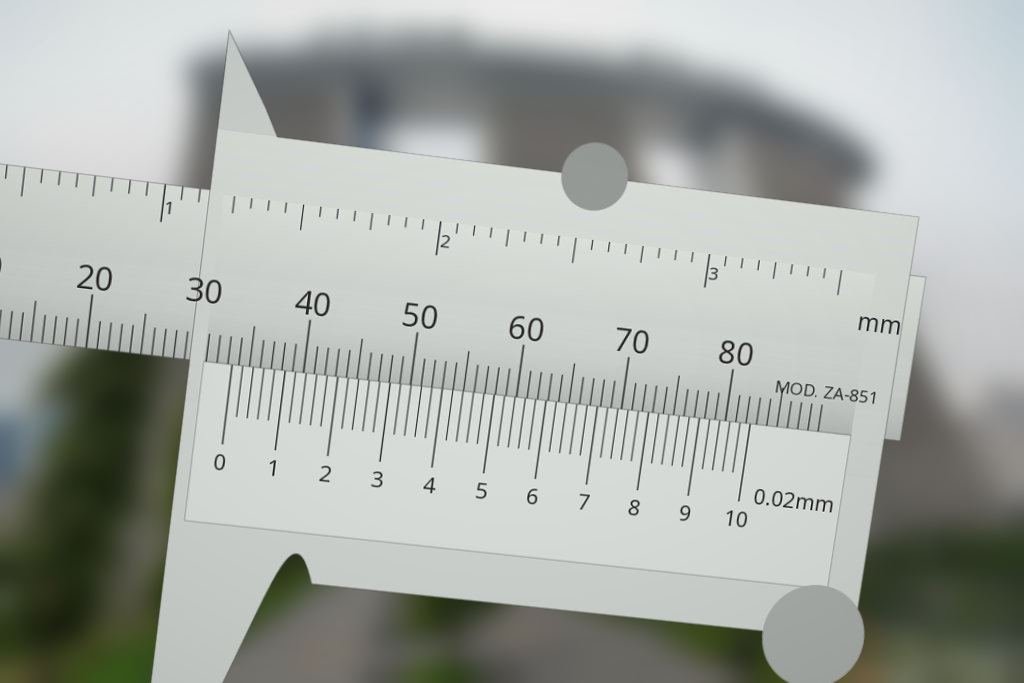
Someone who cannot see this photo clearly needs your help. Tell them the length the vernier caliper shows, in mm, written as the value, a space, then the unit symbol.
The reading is 33.4 mm
